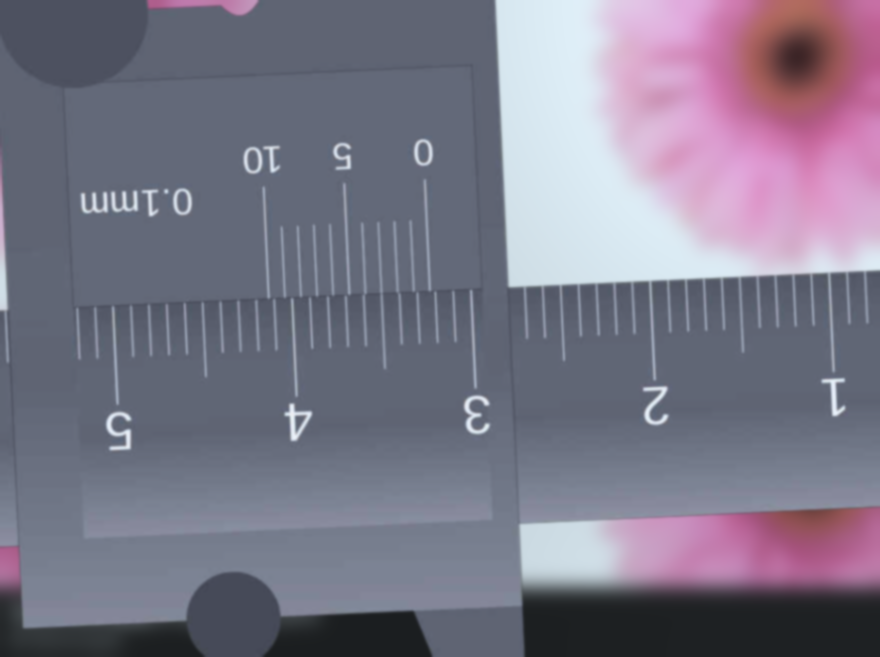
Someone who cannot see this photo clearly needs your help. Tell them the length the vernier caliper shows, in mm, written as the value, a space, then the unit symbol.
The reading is 32.3 mm
